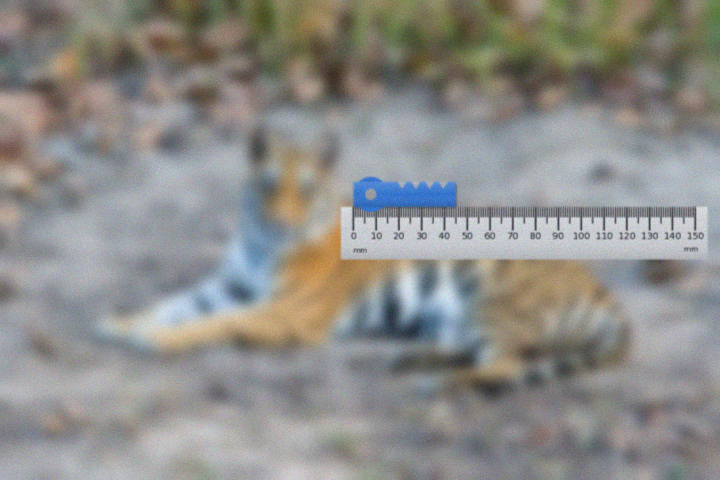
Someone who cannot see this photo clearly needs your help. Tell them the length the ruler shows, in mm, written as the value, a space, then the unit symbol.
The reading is 45 mm
